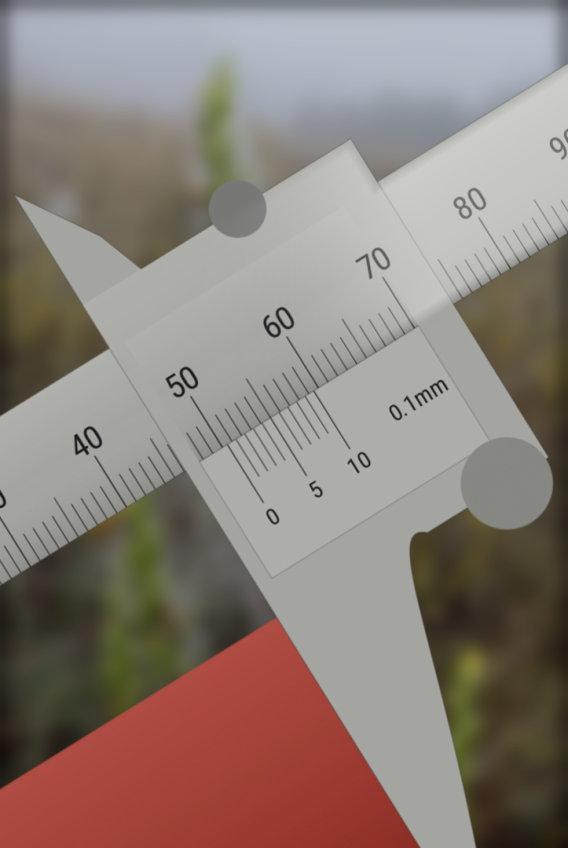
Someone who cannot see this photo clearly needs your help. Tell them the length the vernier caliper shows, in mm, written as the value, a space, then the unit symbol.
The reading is 50.5 mm
